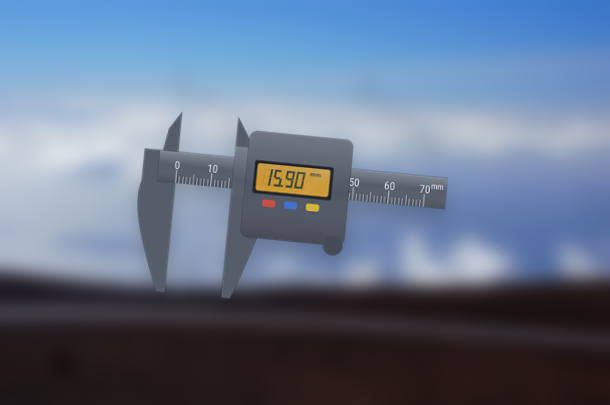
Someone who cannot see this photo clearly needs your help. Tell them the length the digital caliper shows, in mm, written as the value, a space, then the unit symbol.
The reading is 15.90 mm
